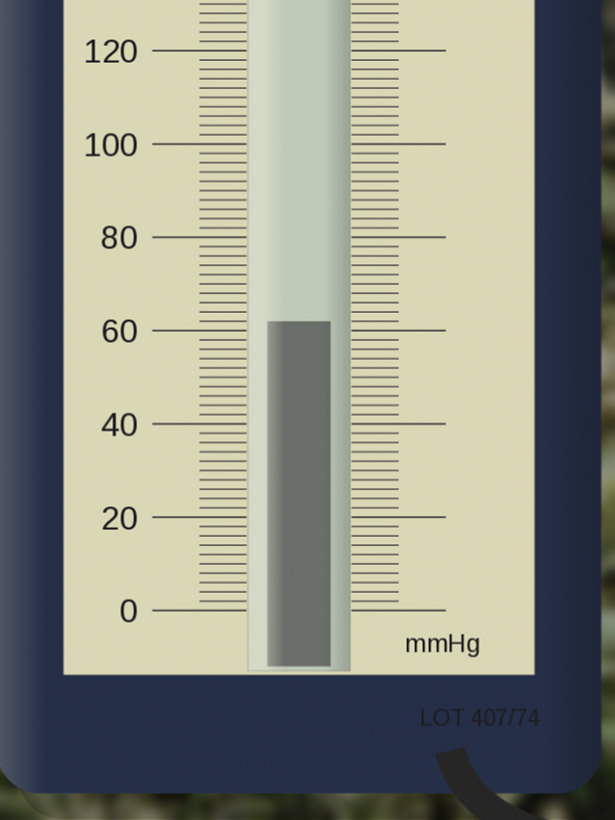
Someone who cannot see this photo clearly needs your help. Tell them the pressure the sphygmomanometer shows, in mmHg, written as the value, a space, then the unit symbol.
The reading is 62 mmHg
